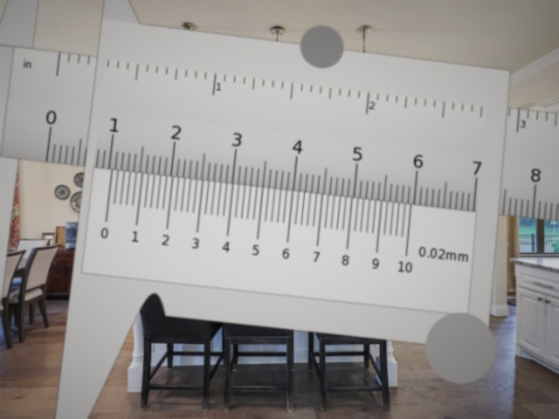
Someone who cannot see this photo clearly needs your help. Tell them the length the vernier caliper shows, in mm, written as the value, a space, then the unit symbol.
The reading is 10.5 mm
